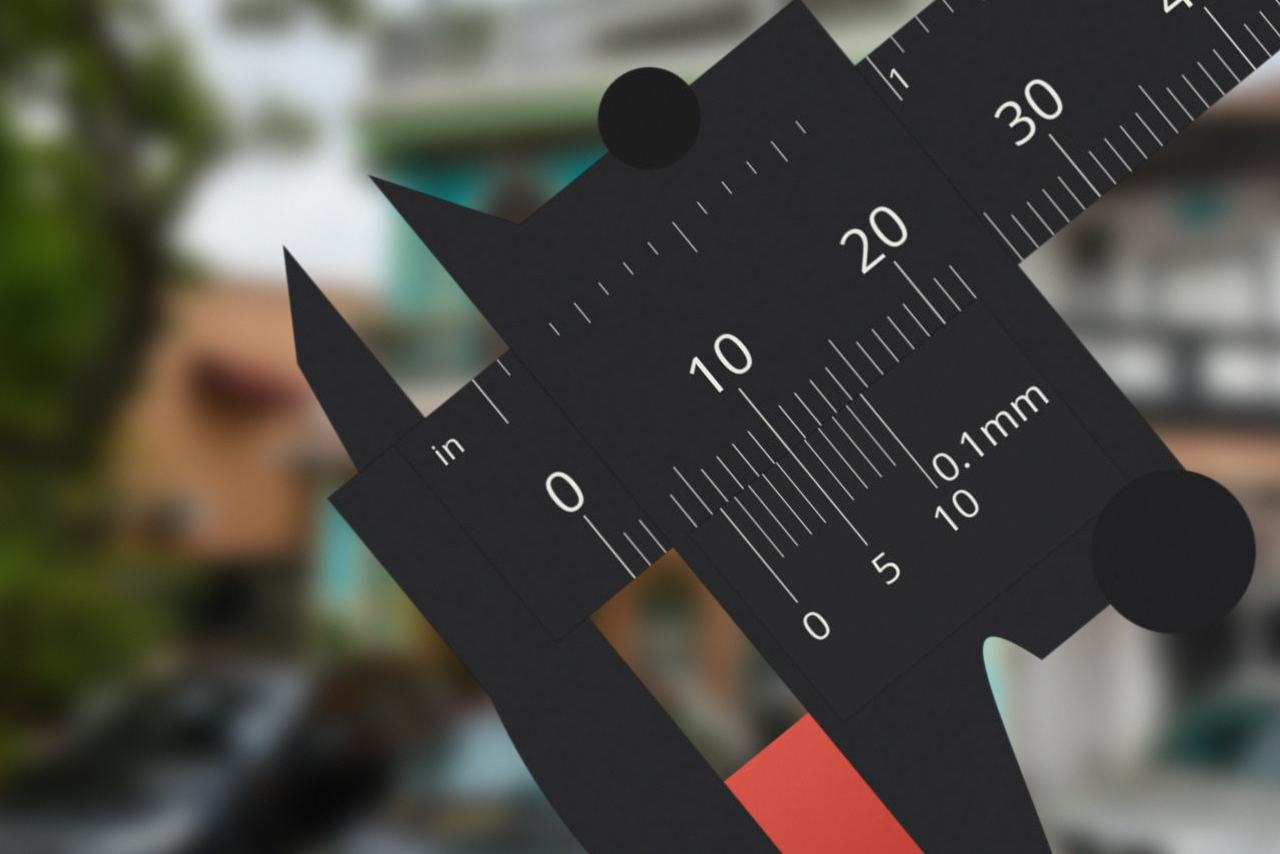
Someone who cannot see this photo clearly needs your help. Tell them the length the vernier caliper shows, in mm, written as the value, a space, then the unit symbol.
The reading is 5.5 mm
